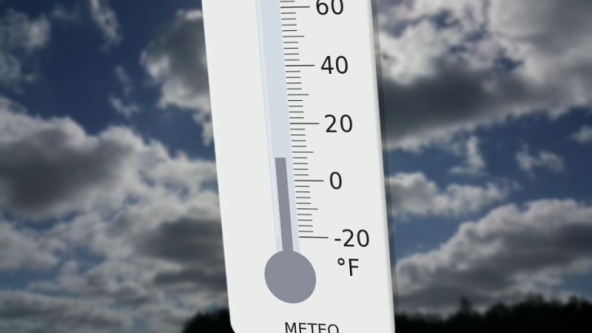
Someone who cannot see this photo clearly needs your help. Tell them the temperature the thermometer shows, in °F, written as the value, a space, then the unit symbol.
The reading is 8 °F
